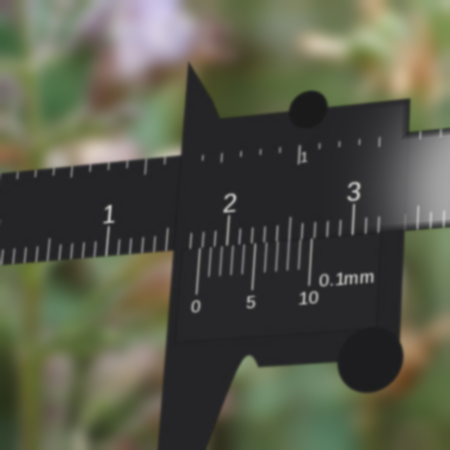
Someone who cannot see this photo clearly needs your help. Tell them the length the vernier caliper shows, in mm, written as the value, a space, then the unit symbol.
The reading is 17.8 mm
